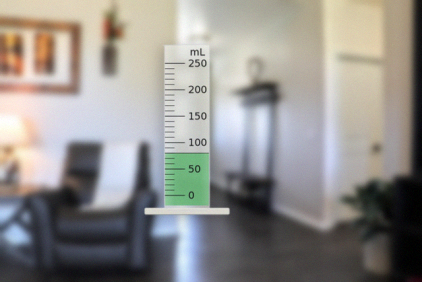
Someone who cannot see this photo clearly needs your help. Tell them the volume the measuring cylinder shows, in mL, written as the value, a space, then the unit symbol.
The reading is 80 mL
